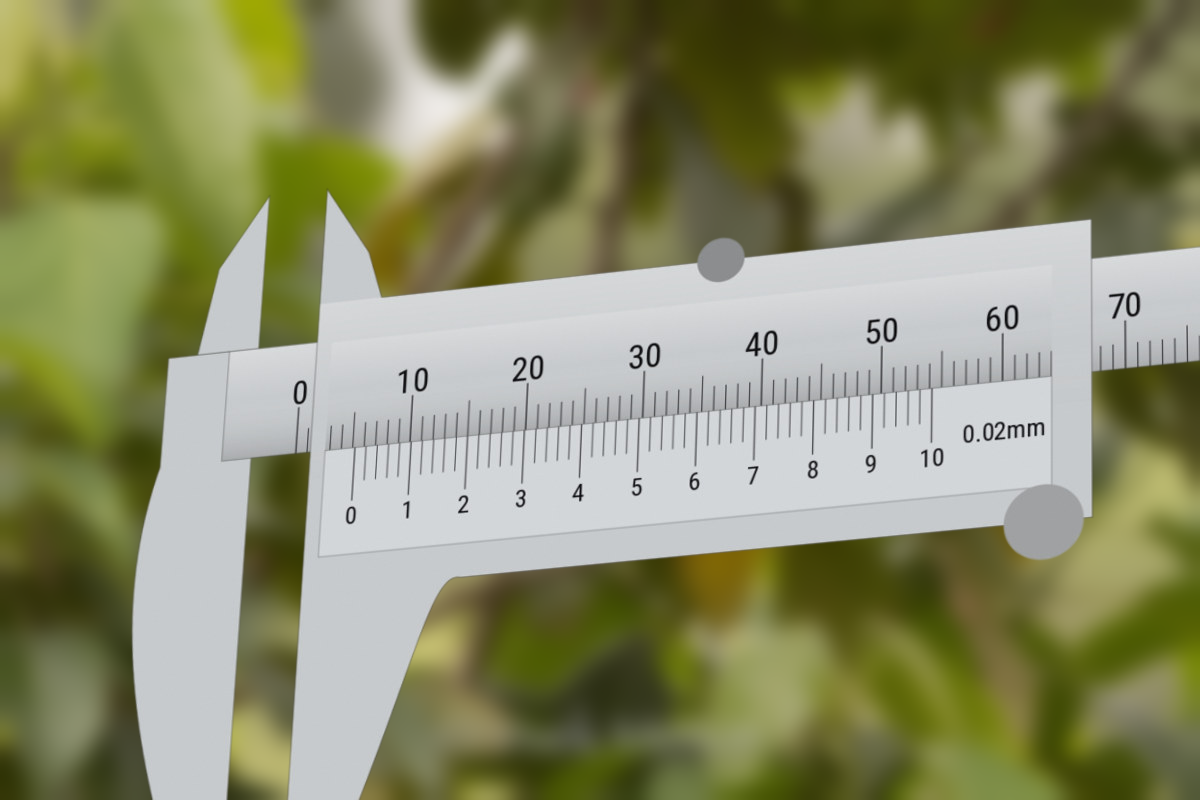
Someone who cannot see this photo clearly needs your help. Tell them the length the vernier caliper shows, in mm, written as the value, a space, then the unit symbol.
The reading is 5.2 mm
